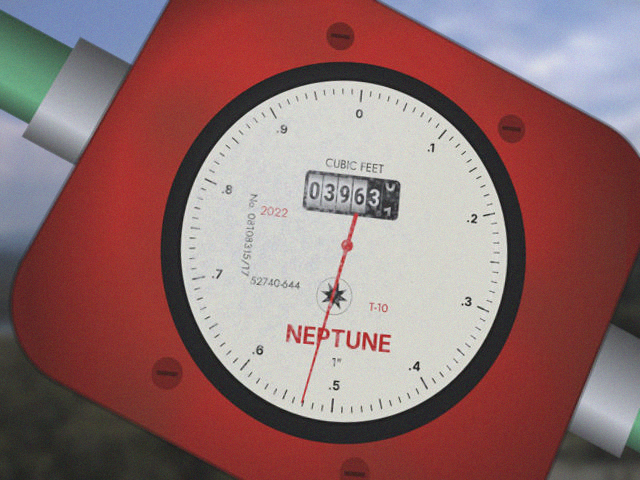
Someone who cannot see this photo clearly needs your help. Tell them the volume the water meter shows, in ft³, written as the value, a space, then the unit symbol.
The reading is 39630.53 ft³
